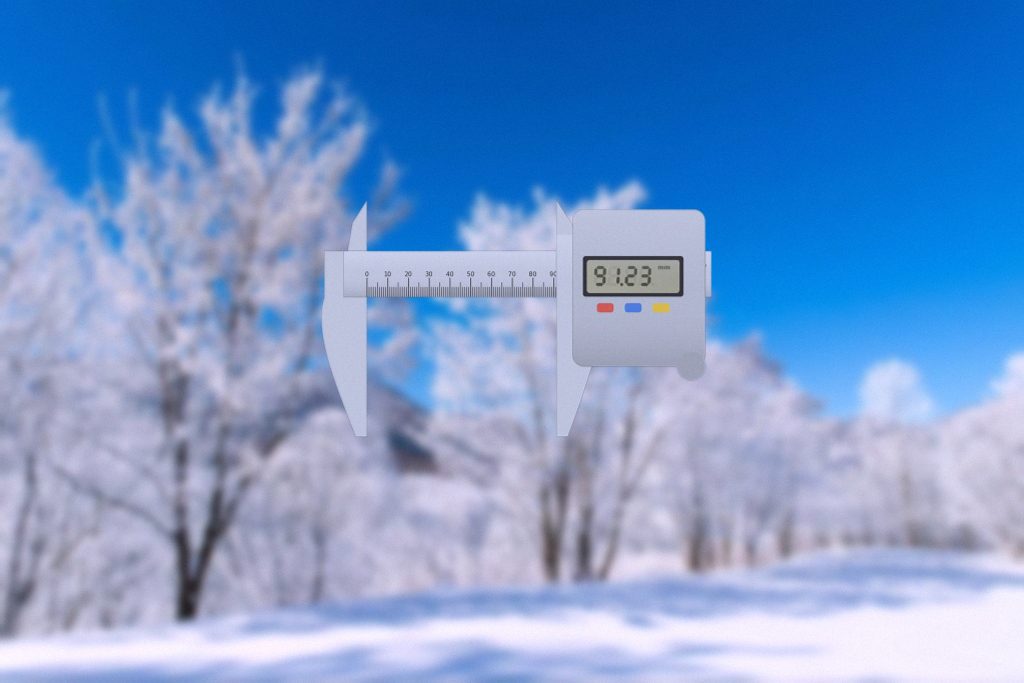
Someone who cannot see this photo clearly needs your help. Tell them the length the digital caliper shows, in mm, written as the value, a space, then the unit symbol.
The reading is 91.23 mm
